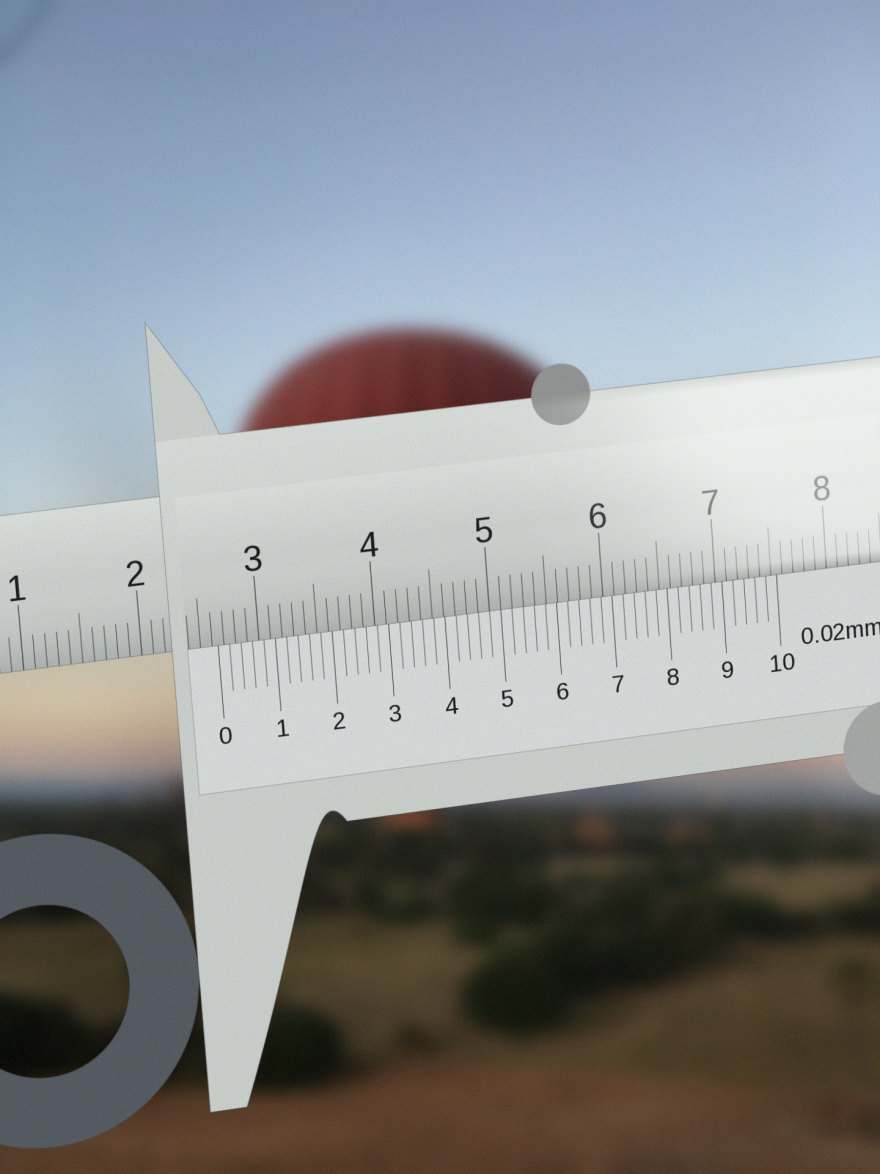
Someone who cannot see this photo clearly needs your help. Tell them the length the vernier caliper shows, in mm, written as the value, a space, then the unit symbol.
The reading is 26.5 mm
